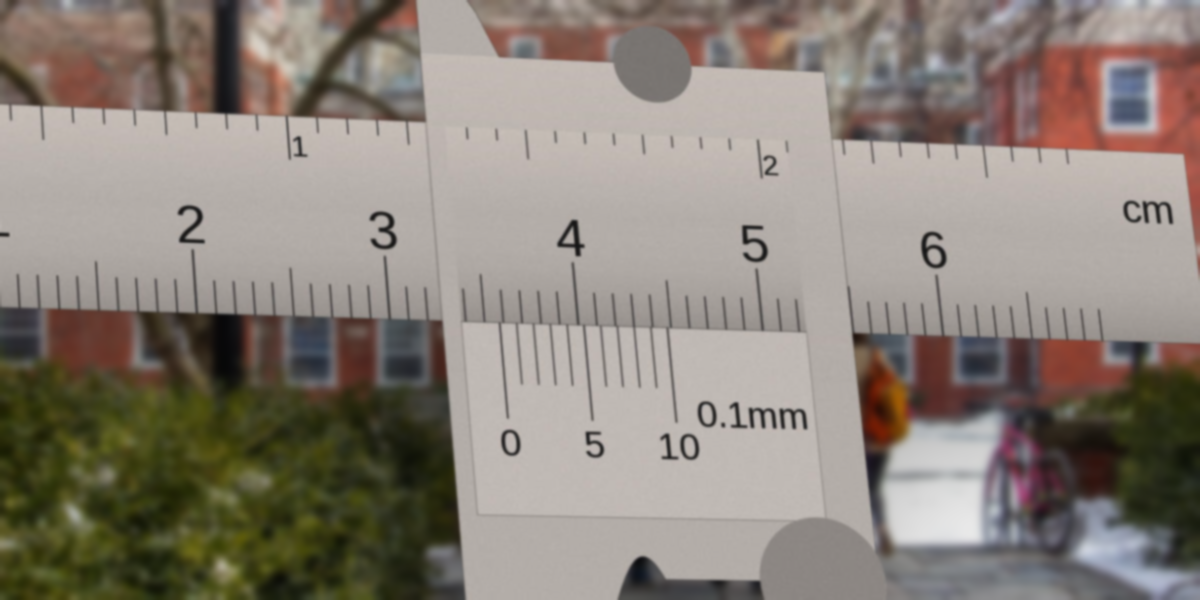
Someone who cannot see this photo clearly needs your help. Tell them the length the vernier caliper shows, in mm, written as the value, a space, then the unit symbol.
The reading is 35.8 mm
